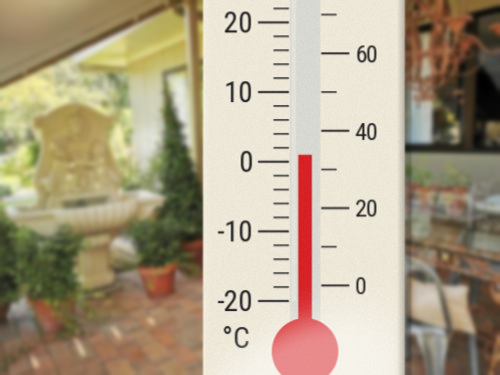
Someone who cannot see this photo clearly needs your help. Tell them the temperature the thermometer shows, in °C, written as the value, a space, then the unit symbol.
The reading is 1 °C
